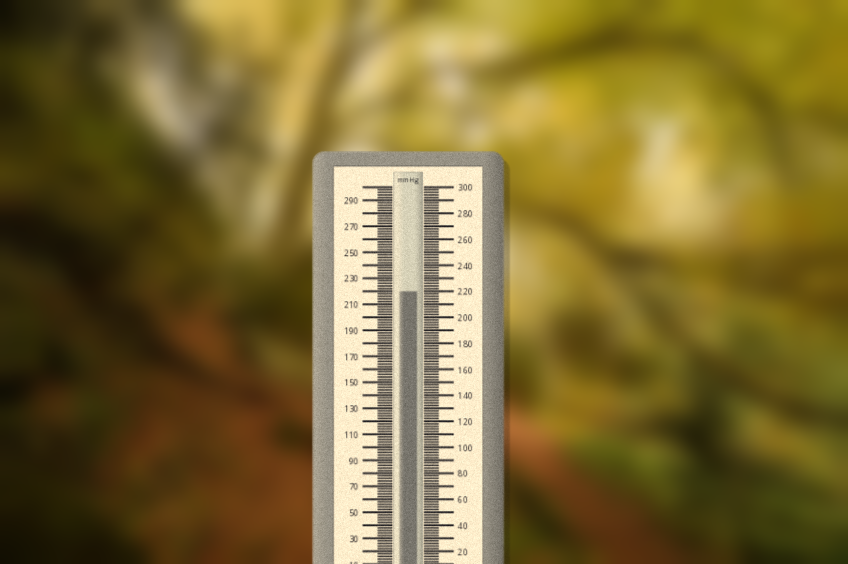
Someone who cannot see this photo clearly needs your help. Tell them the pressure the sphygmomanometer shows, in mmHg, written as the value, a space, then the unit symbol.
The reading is 220 mmHg
